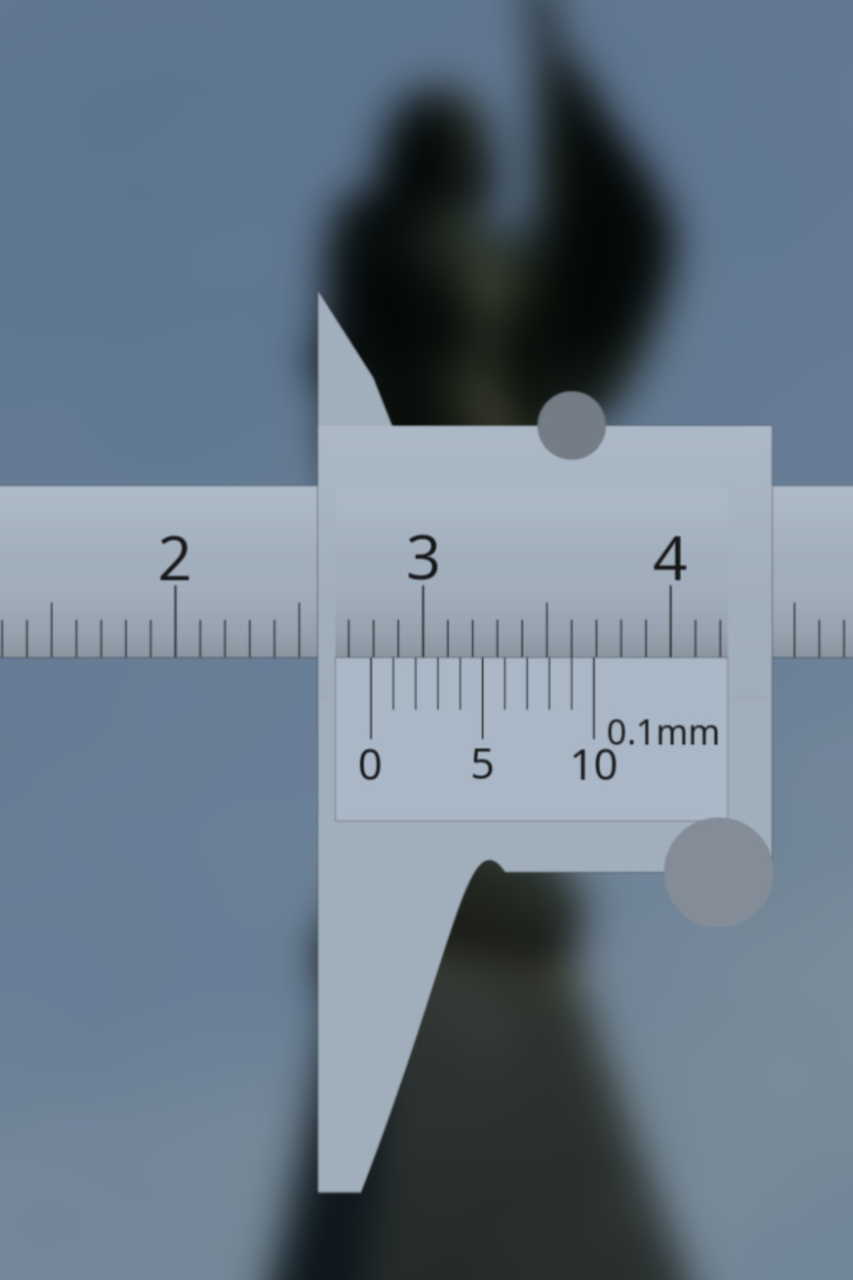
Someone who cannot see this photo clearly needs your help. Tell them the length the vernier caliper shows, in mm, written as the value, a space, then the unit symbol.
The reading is 27.9 mm
